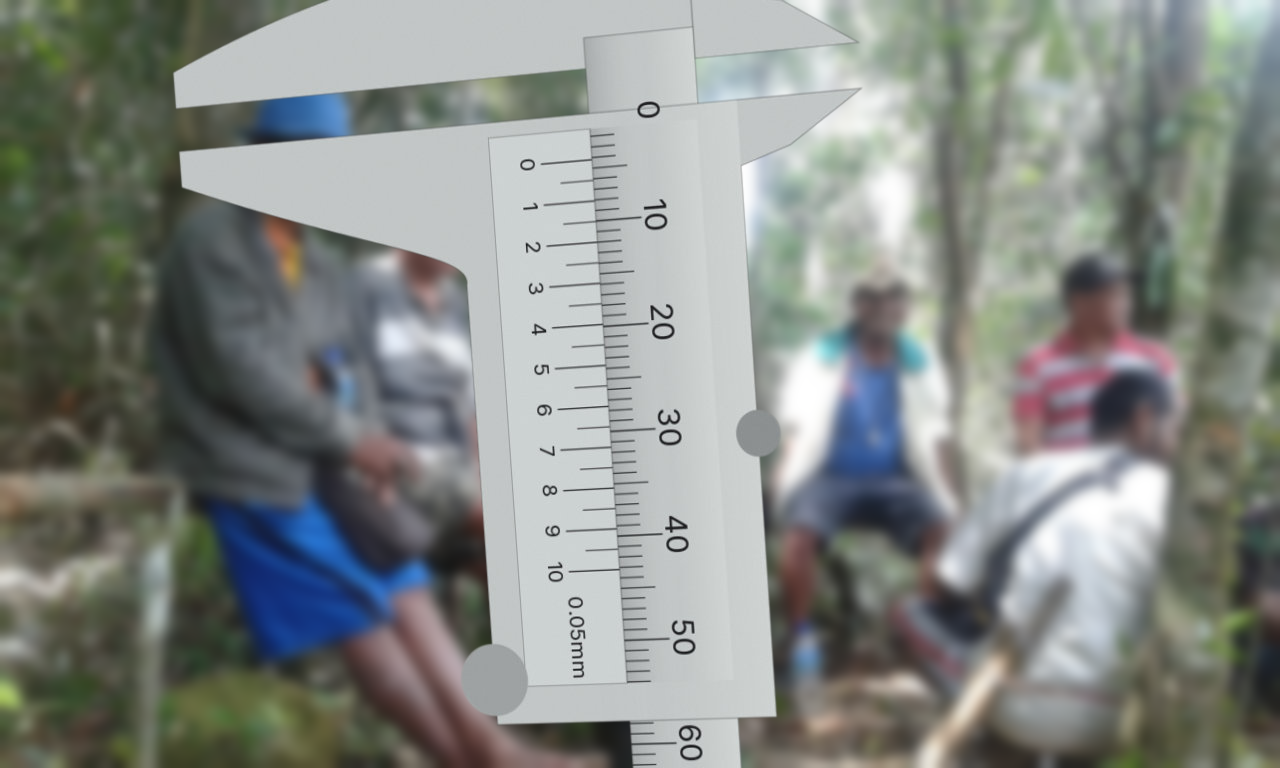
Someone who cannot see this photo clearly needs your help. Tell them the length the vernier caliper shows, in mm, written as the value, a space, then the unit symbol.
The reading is 4.2 mm
